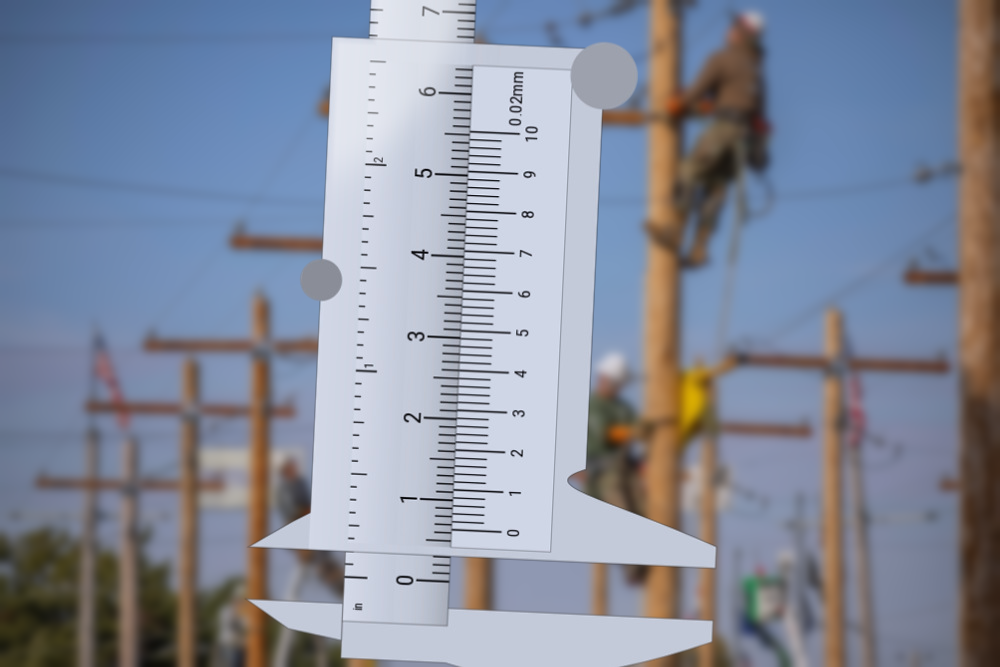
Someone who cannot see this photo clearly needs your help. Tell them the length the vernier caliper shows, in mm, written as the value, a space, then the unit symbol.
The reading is 6.4 mm
